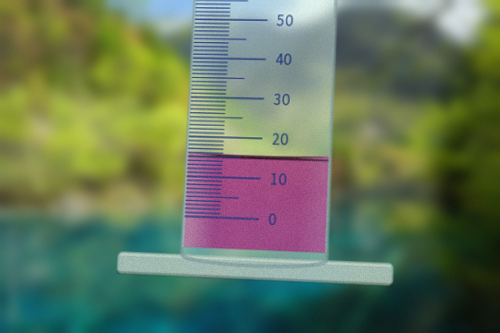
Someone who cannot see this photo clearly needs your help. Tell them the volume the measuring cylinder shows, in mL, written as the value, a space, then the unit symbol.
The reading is 15 mL
